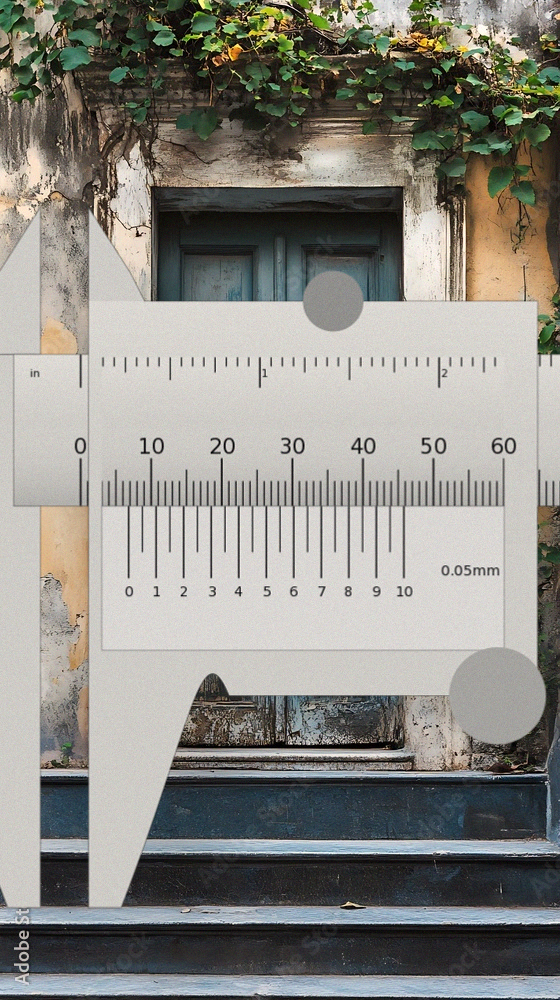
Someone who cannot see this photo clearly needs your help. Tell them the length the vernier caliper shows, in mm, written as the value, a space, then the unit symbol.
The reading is 6.8 mm
